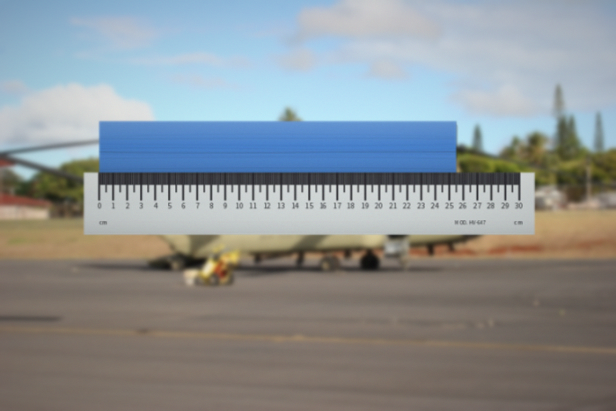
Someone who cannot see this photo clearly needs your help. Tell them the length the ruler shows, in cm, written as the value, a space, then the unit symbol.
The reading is 25.5 cm
